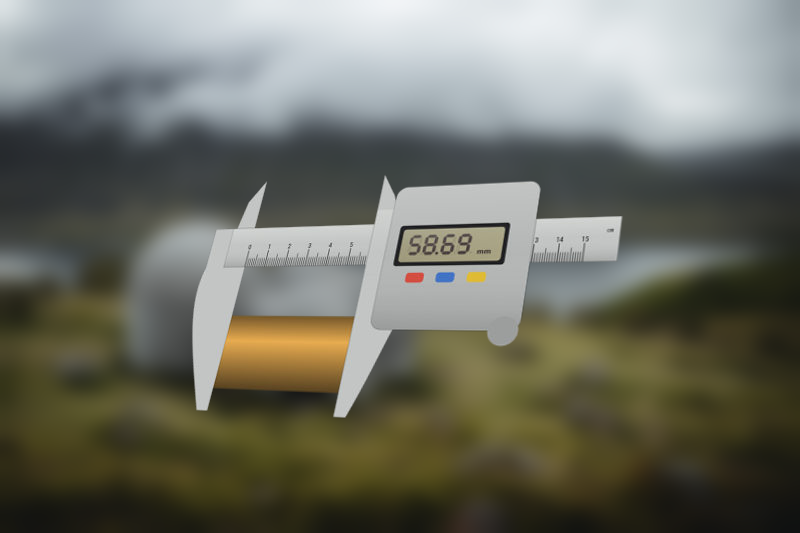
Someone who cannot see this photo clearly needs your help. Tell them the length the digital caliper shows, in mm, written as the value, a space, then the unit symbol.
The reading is 58.69 mm
